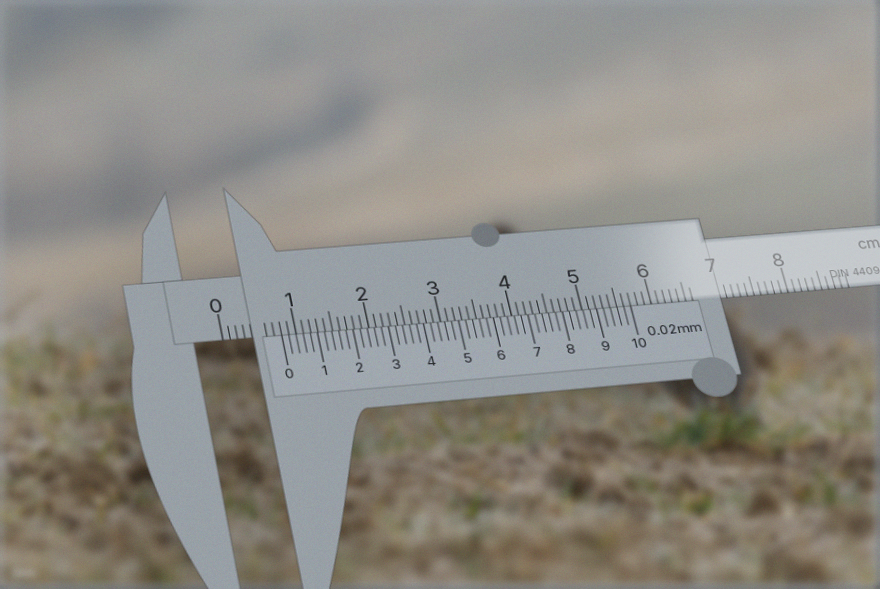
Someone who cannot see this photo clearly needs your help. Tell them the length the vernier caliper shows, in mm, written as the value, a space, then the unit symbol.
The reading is 8.0 mm
